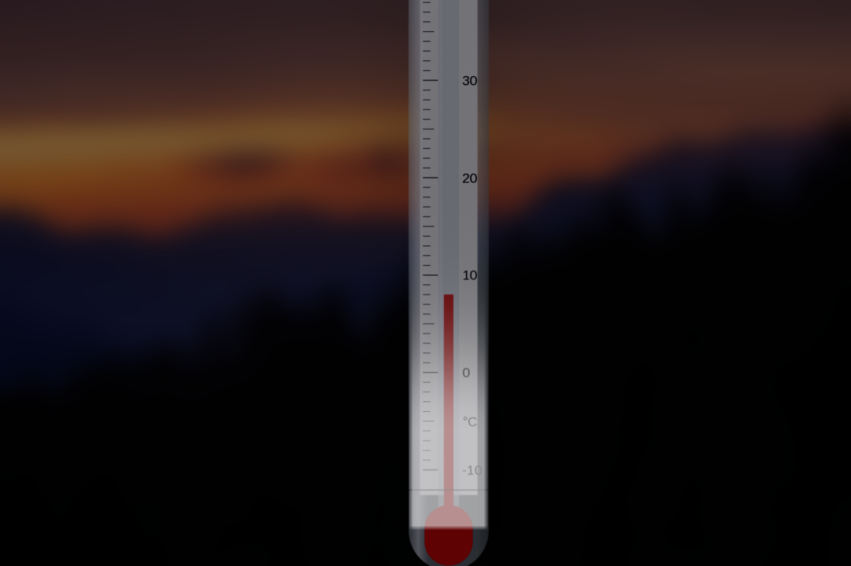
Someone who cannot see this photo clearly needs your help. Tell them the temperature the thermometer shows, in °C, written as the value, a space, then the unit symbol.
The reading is 8 °C
